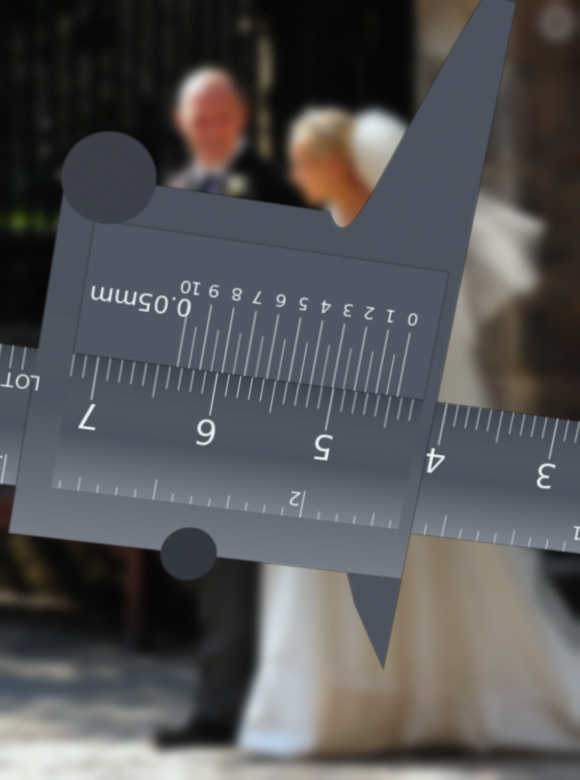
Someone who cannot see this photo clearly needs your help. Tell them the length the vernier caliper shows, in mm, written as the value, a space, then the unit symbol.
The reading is 44.4 mm
